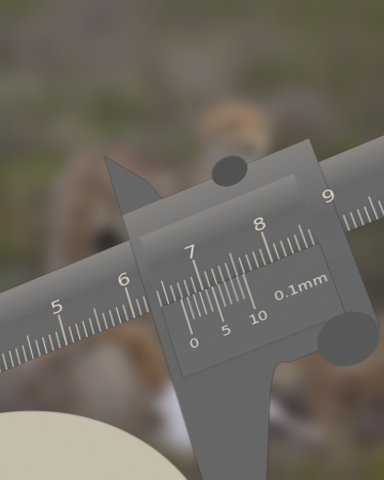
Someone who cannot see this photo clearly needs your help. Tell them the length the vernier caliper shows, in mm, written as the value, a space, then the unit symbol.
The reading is 66.8 mm
